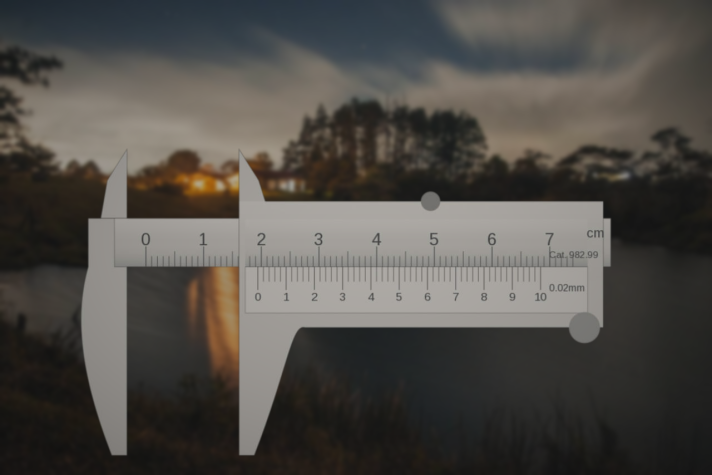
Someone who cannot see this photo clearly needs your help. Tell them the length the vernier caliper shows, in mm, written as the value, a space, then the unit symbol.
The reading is 19.4 mm
